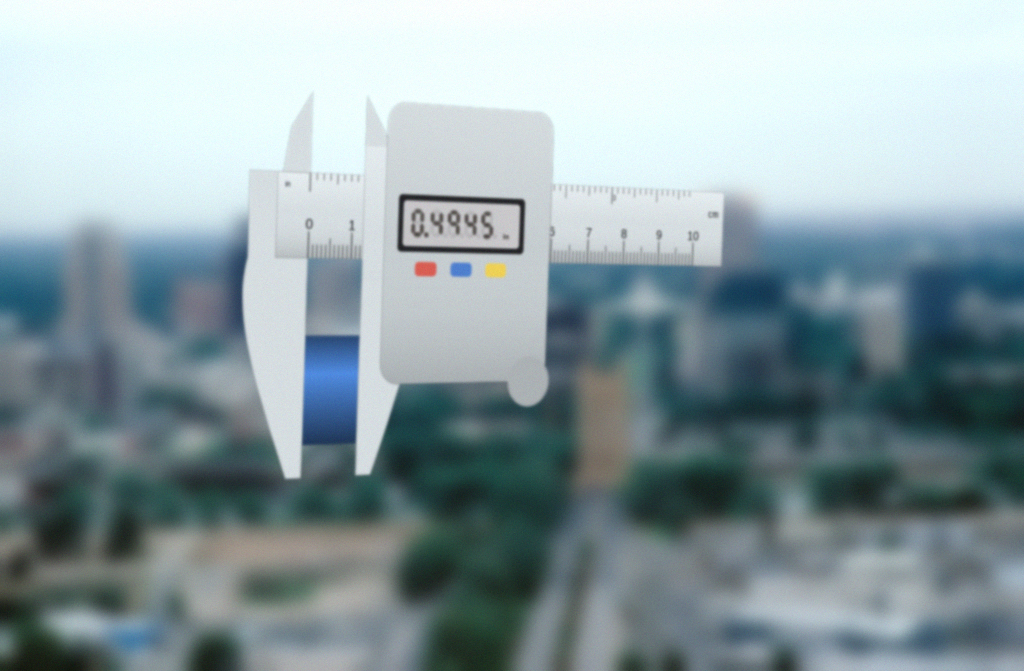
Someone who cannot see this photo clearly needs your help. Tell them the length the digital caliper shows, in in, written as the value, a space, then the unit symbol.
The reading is 0.4945 in
